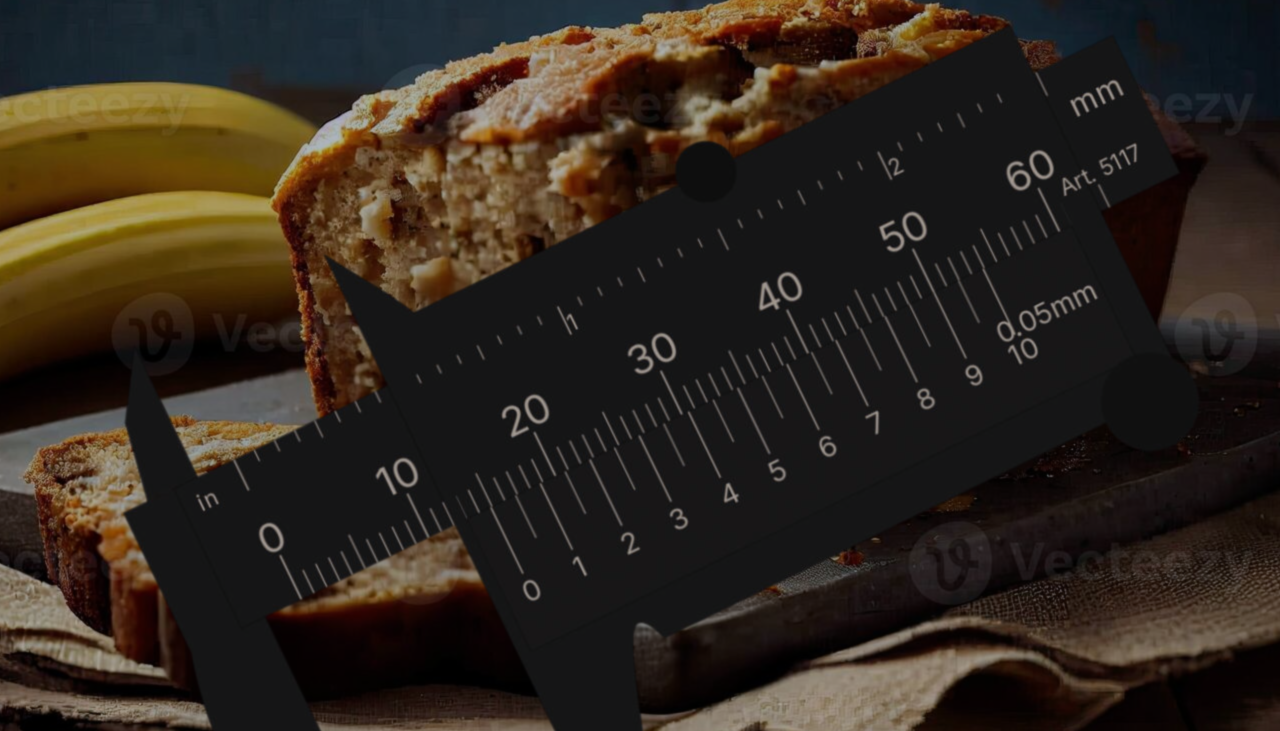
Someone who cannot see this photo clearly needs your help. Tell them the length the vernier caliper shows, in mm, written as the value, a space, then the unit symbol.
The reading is 14.9 mm
